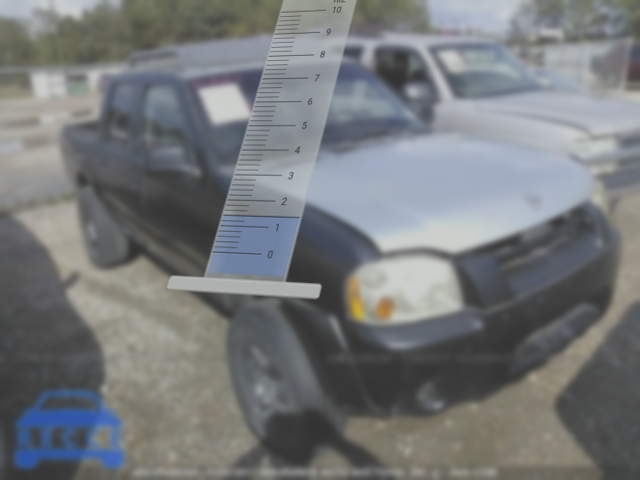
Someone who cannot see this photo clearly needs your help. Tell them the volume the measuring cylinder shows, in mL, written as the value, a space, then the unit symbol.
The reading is 1.4 mL
